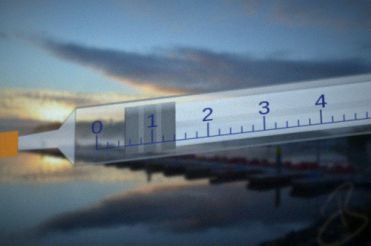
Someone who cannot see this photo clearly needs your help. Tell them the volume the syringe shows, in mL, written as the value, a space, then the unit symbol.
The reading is 0.5 mL
